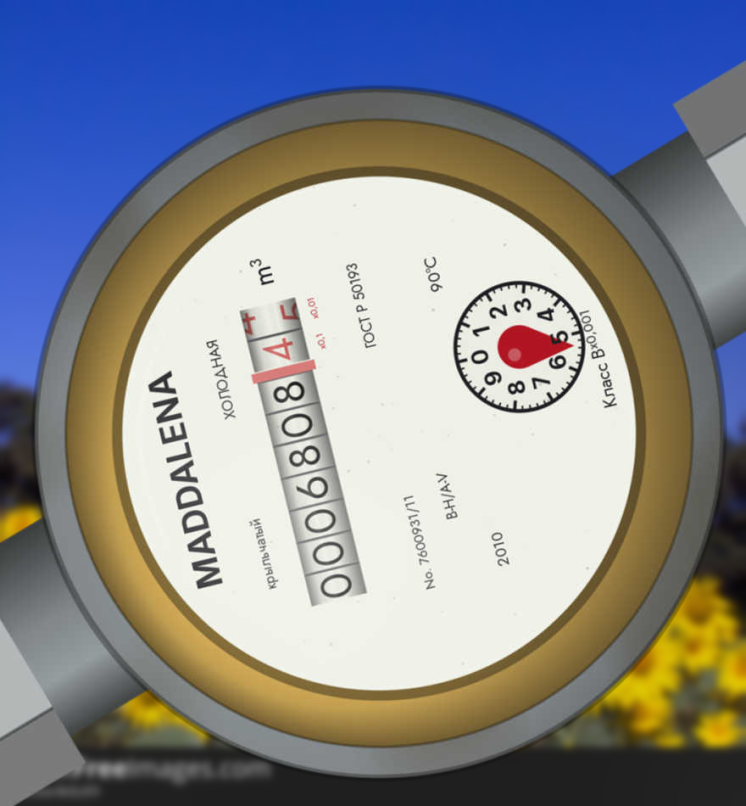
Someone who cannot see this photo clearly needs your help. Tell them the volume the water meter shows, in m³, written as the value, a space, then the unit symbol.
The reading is 6808.445 m³
